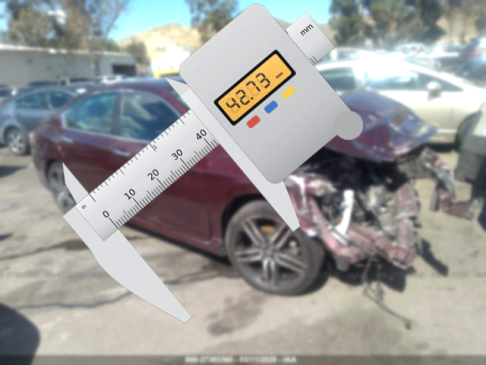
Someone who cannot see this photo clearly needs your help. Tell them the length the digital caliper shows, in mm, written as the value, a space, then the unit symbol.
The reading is 42.73 mm
